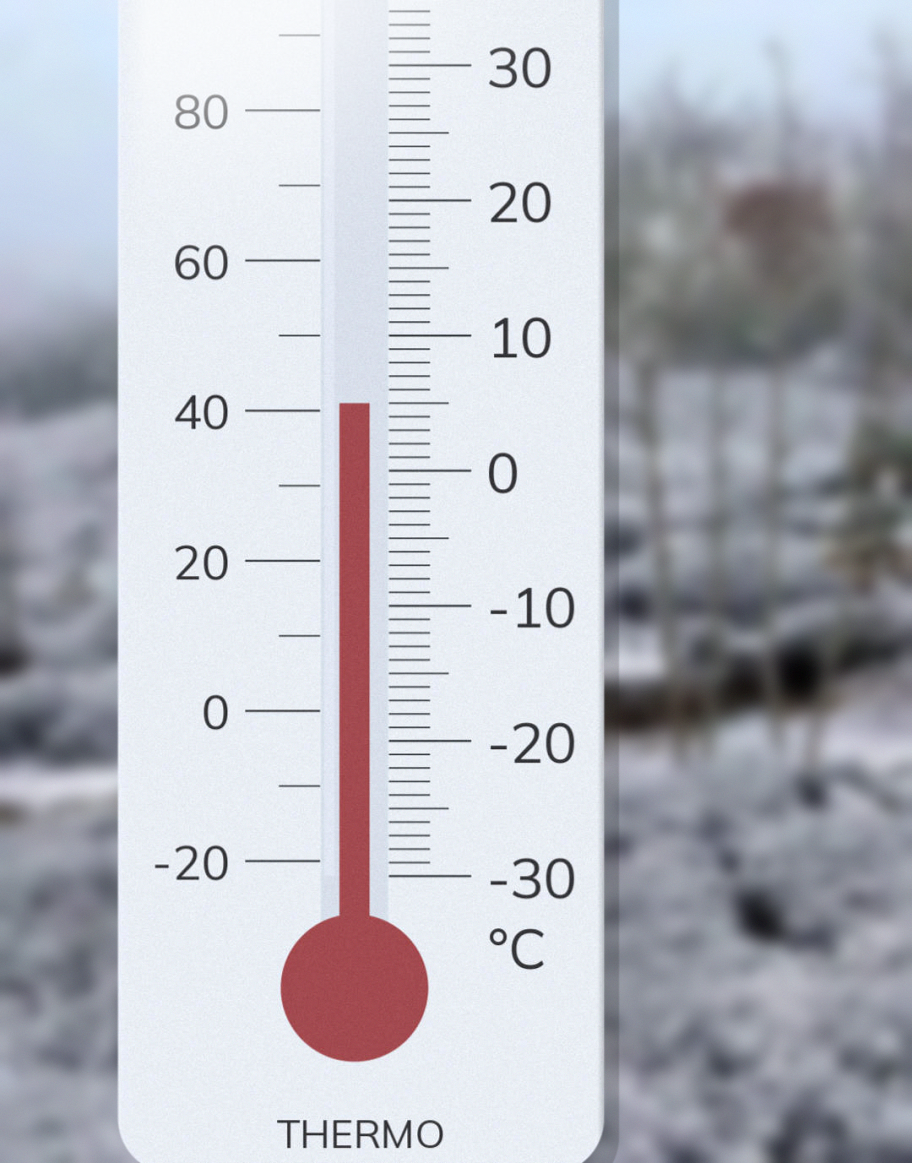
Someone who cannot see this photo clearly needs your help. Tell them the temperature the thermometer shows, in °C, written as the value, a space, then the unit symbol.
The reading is 5 °C
